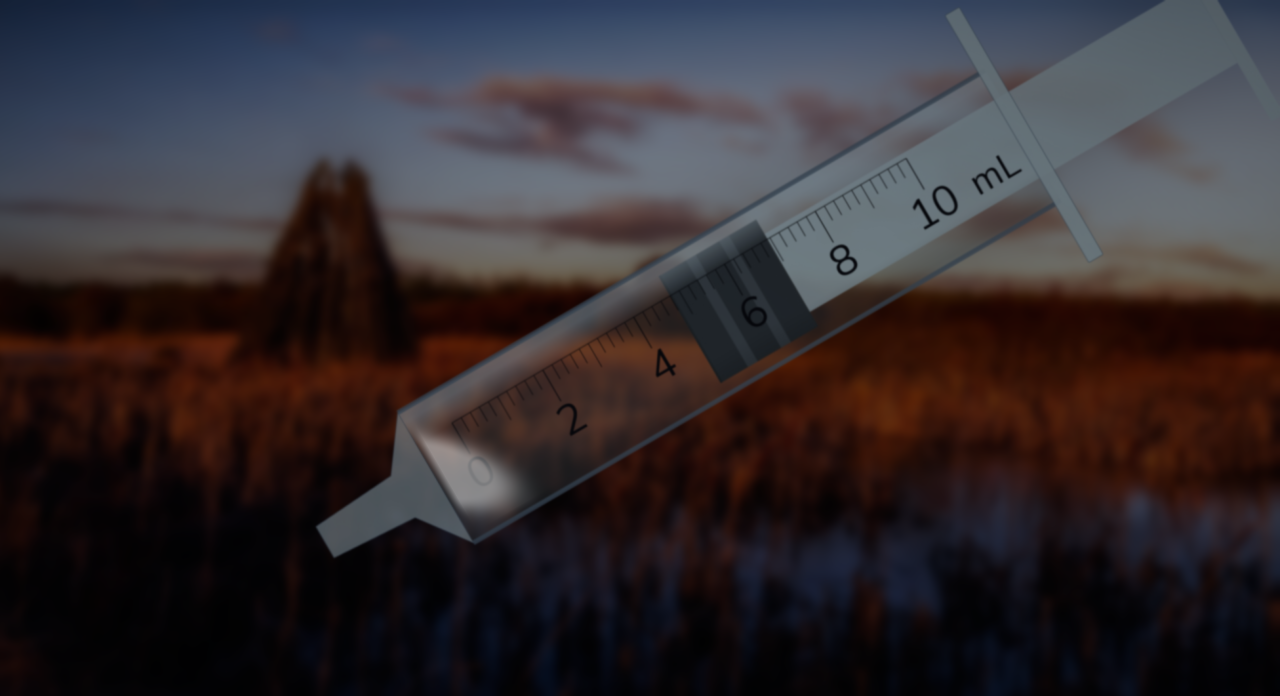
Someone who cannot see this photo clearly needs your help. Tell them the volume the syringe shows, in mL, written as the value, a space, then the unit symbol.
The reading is 4.8 mL
